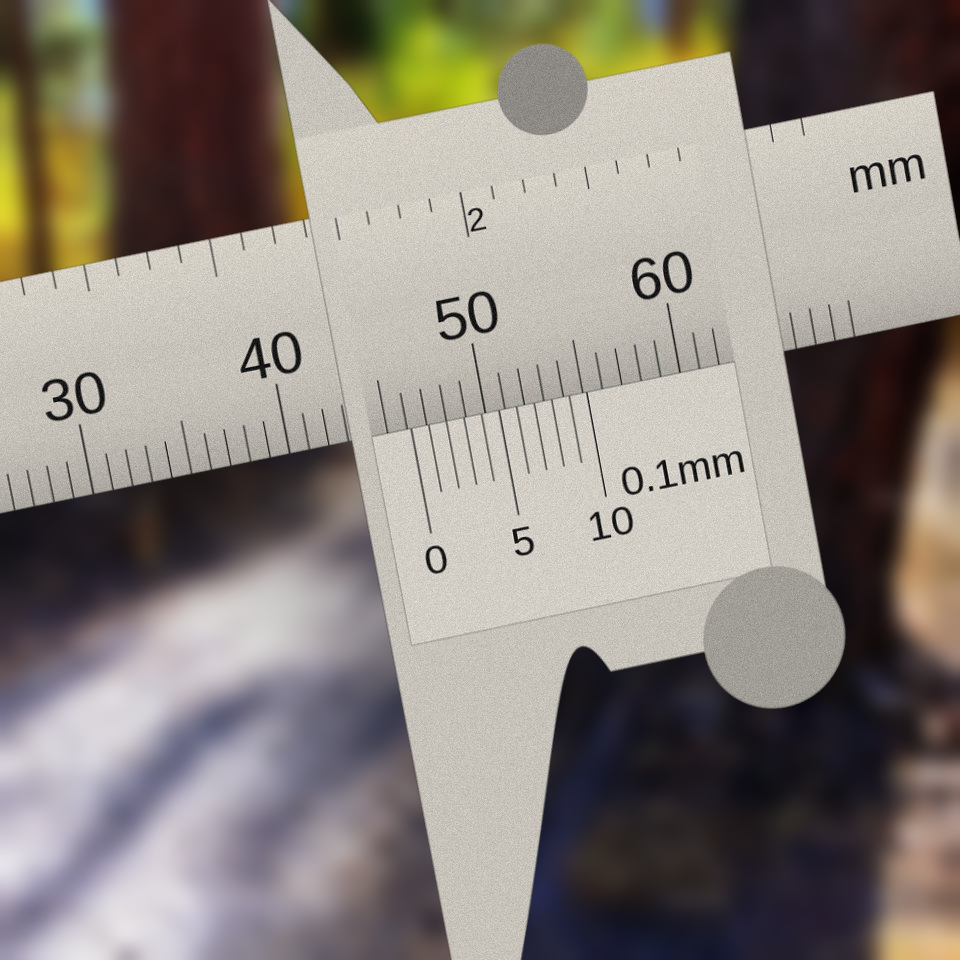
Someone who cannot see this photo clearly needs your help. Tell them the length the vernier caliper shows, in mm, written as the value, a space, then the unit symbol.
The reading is 46.2 mm
